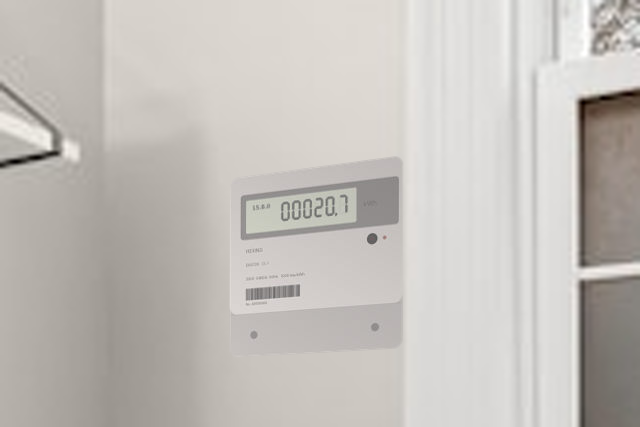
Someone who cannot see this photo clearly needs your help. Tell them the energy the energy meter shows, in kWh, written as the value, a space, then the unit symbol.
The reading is 20.7 kWh
